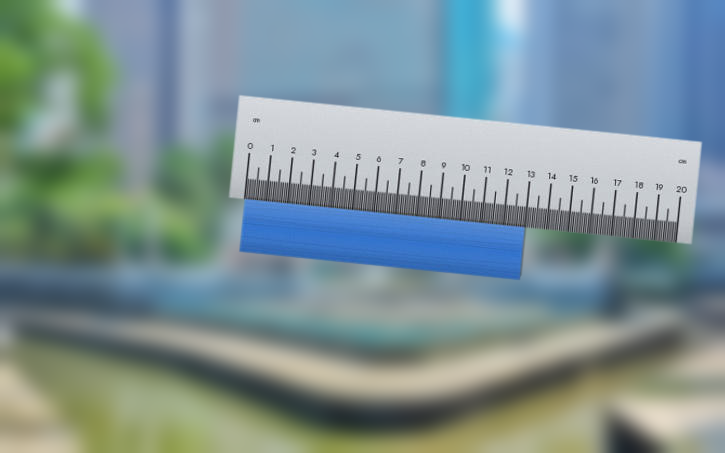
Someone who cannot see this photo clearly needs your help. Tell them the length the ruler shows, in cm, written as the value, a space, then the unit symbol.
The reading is 13 cm
